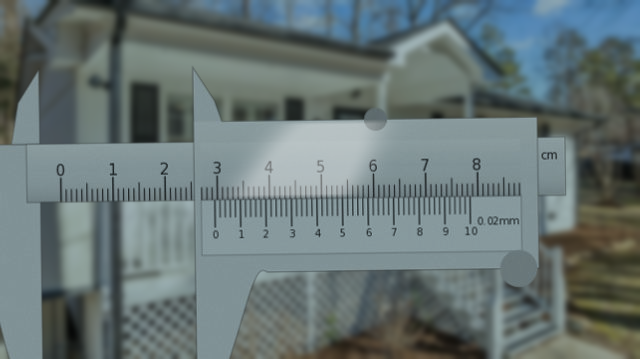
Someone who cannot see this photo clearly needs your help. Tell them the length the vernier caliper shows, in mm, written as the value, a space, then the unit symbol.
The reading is 29.5 mm
